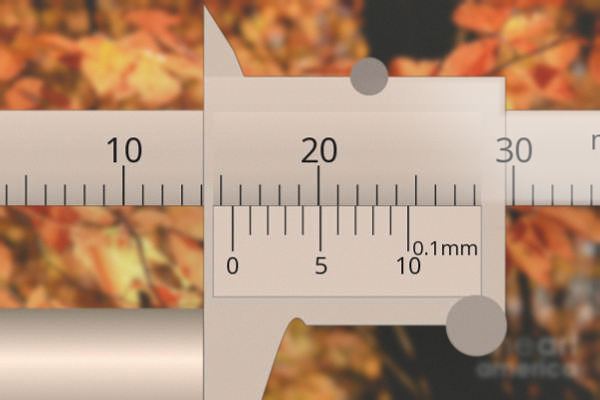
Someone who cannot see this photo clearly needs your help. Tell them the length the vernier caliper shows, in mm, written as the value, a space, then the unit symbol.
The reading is 15.6 mm
